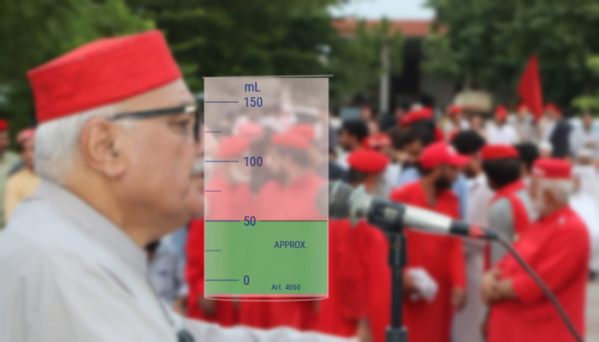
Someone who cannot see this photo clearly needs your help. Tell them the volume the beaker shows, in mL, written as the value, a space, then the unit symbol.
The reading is 50 mL
